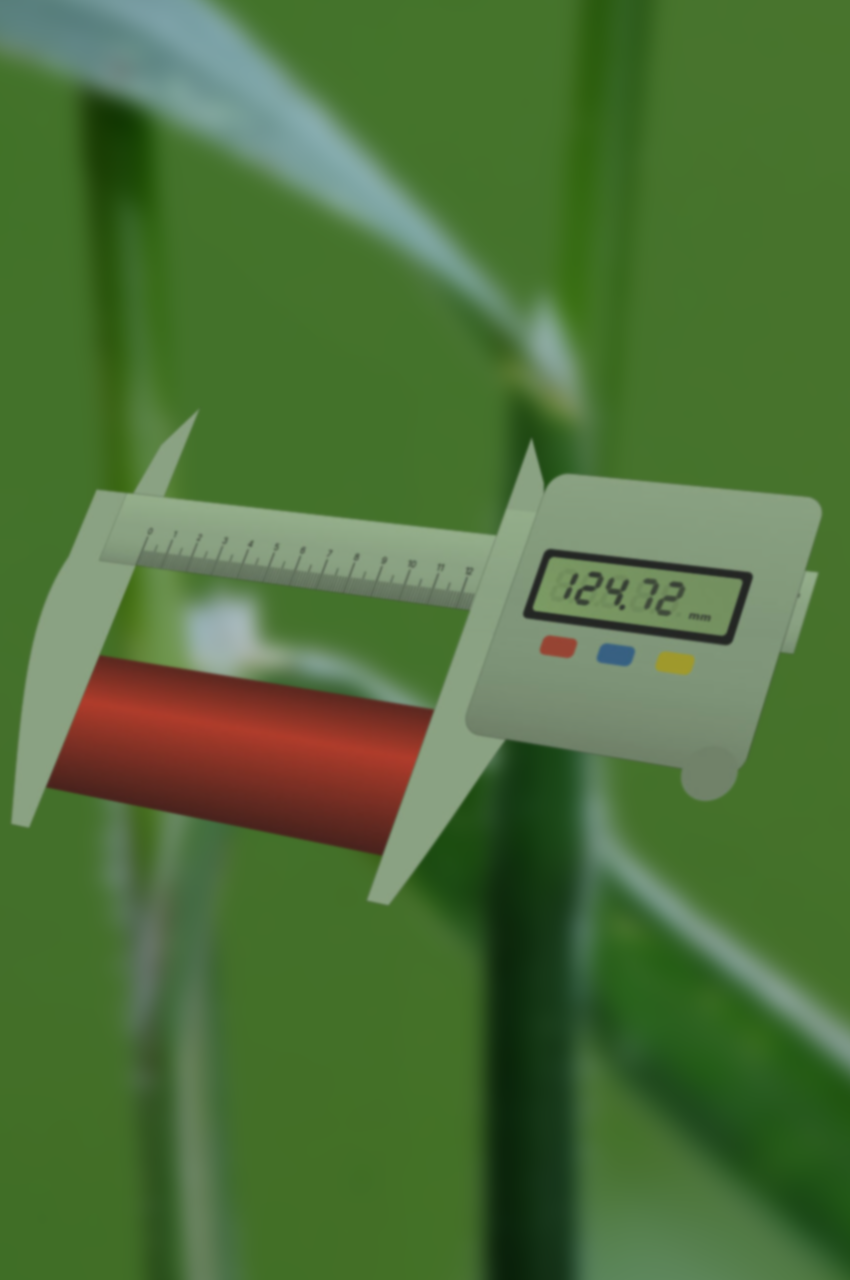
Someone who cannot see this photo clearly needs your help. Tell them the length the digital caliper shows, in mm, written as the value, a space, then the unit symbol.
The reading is 124.72 mm
